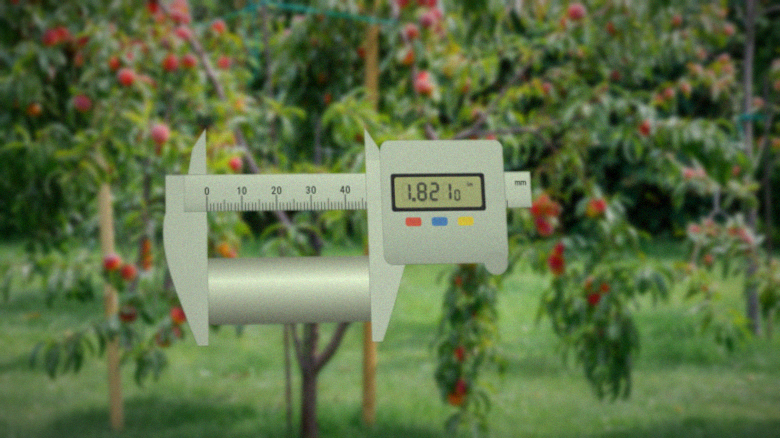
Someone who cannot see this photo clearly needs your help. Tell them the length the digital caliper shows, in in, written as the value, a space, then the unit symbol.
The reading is 1.8210 in
